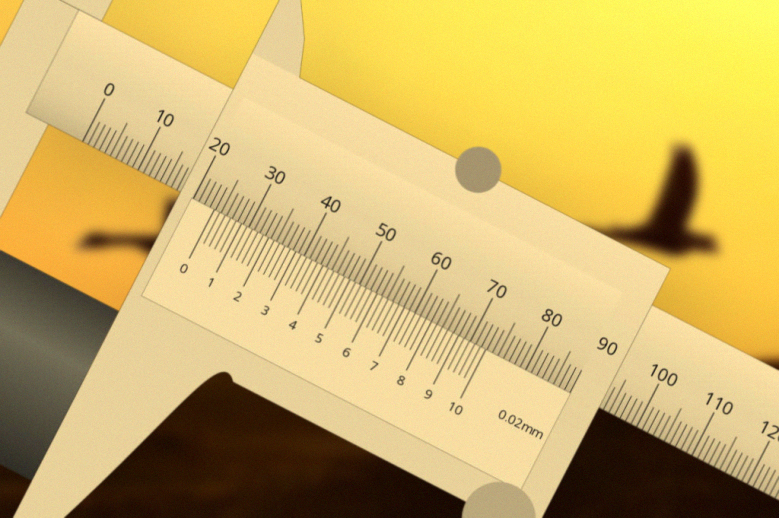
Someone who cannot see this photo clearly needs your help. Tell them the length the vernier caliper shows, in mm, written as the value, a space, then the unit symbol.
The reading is 23.8 mm
